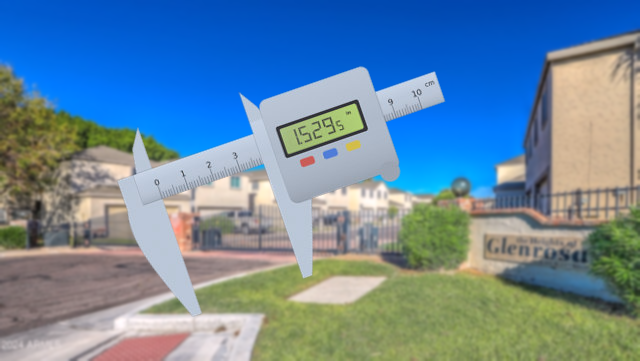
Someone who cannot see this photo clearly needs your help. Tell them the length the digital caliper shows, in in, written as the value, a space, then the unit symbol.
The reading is 1.5295 in
